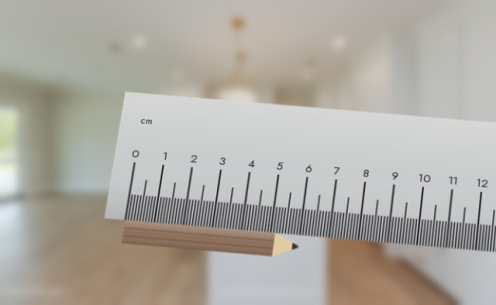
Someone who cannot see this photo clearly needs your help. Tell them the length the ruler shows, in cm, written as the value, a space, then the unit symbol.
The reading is 6 cm
